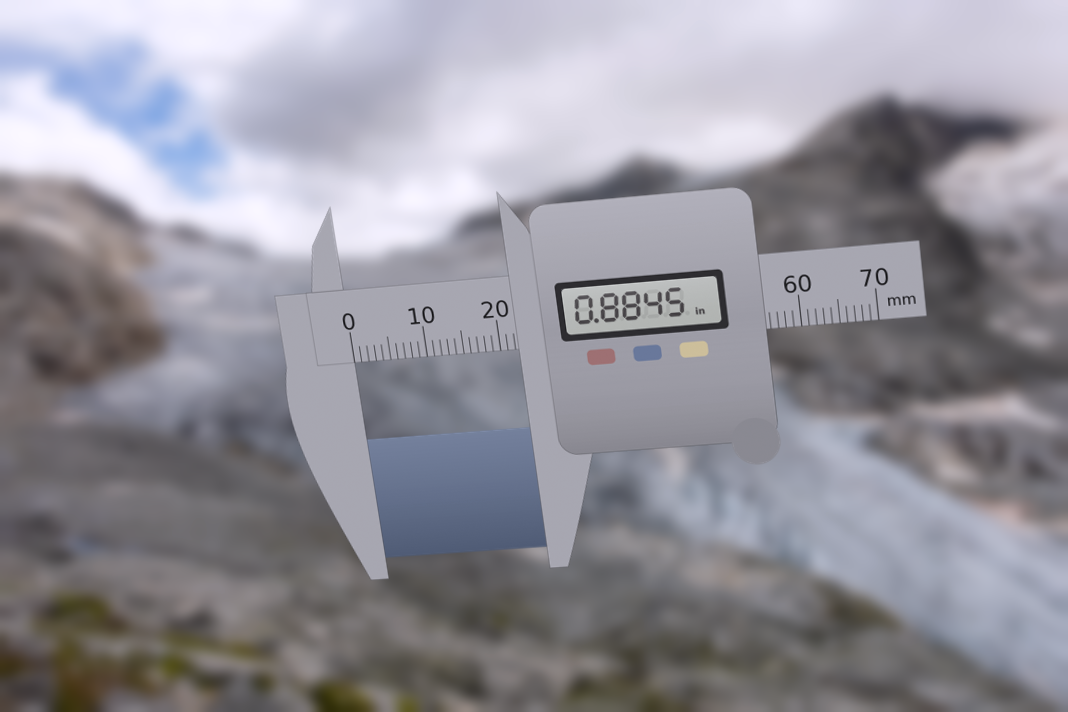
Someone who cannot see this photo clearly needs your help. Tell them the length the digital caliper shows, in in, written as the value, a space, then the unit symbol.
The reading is 0.8845 in
